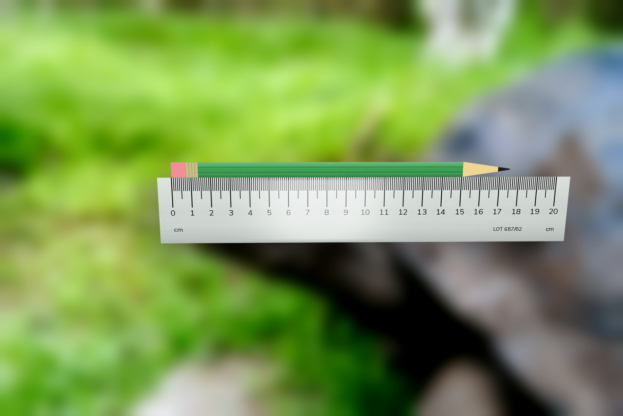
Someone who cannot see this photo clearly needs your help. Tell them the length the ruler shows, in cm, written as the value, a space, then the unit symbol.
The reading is 17.5 cm
